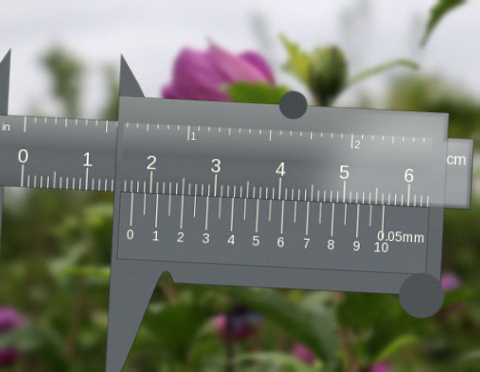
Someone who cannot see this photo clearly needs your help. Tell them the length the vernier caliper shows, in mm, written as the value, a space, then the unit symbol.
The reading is 17.2 mm
